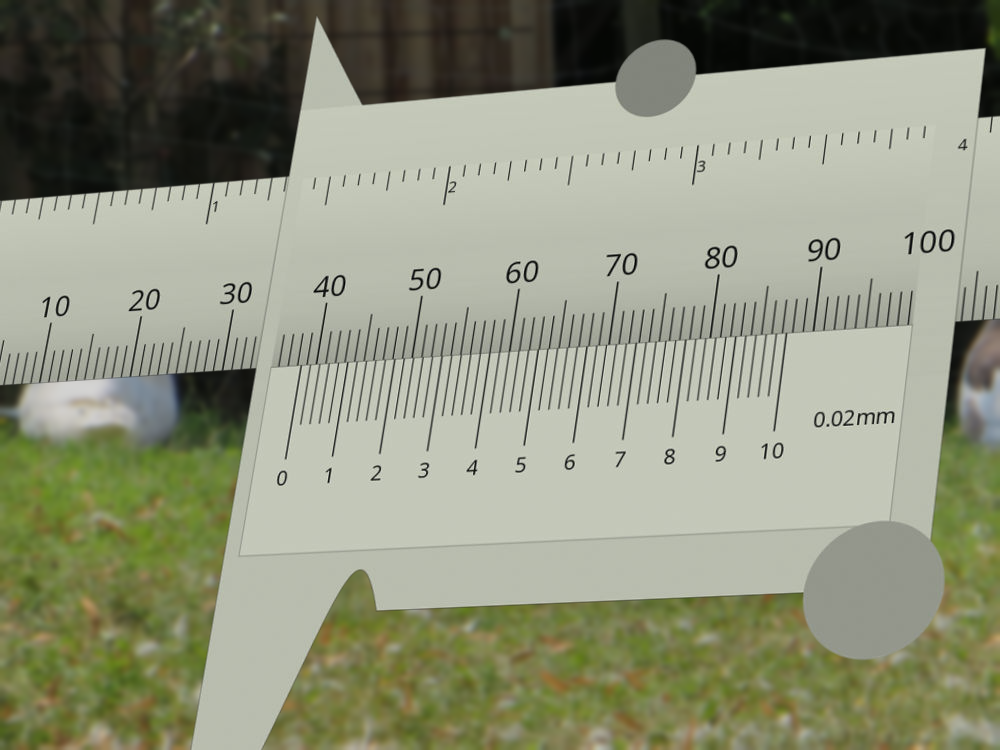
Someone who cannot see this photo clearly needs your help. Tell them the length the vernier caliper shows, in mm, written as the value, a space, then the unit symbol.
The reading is 38.4 mm
